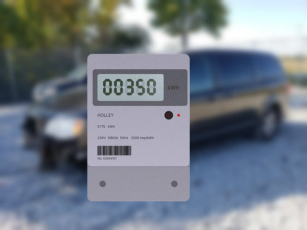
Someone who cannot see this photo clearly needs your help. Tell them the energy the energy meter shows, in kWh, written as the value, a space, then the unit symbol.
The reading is 350 kWh
